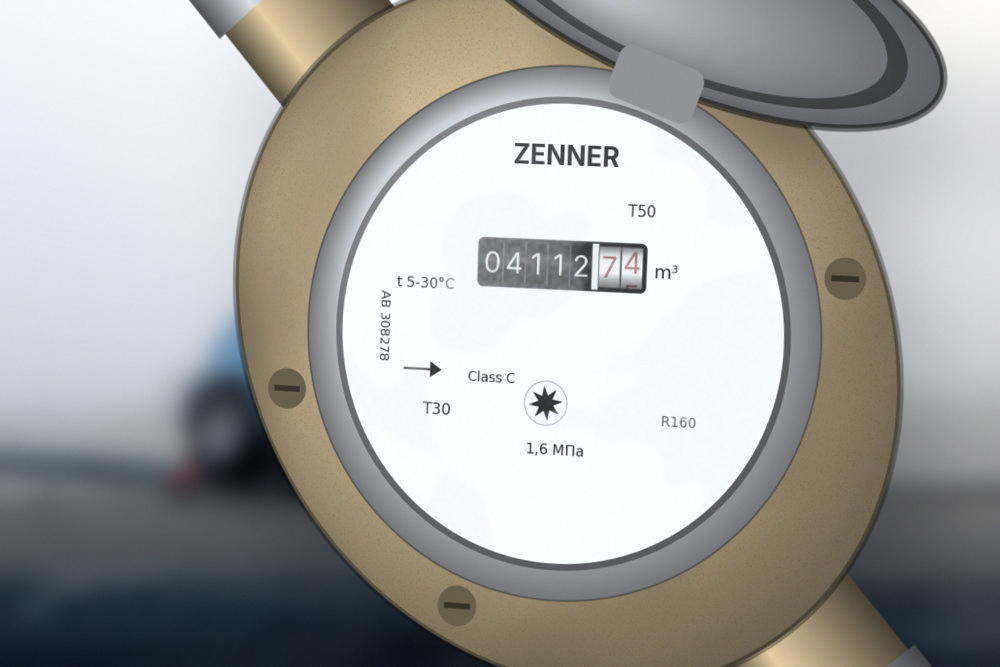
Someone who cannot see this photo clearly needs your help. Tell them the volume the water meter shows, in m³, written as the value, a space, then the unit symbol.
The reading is 4112.74 m³
